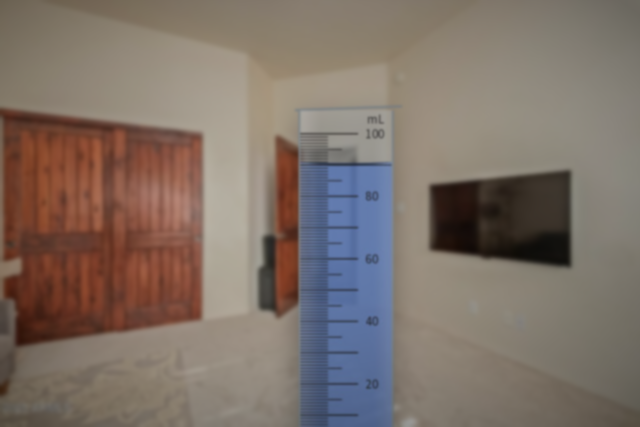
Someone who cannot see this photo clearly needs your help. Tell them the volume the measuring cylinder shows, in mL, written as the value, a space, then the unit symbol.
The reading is 90 mL
